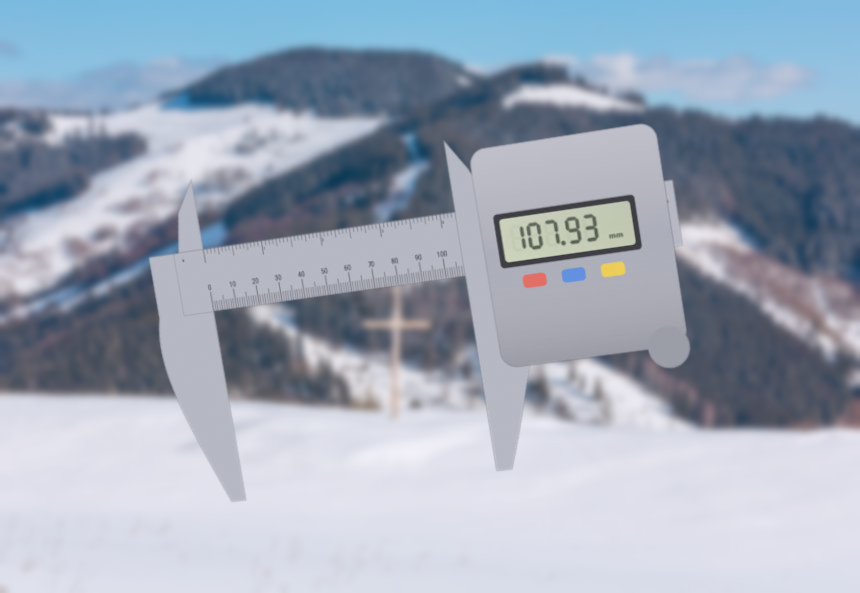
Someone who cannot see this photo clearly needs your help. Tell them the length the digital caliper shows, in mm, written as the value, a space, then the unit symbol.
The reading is 107.93 mm
